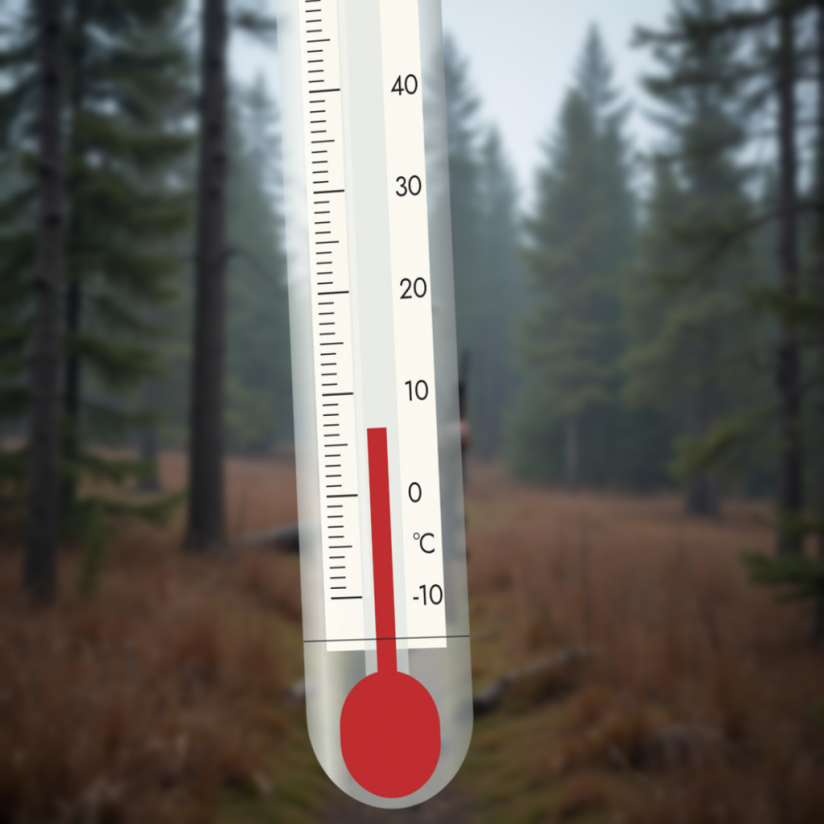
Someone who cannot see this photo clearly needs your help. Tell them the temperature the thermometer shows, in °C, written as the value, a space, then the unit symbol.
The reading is 6.5 °C
